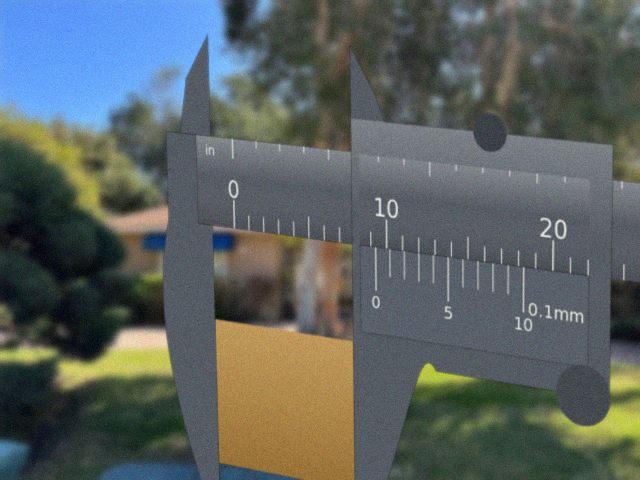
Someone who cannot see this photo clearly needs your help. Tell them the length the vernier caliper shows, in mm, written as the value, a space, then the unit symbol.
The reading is 9.3 mm
